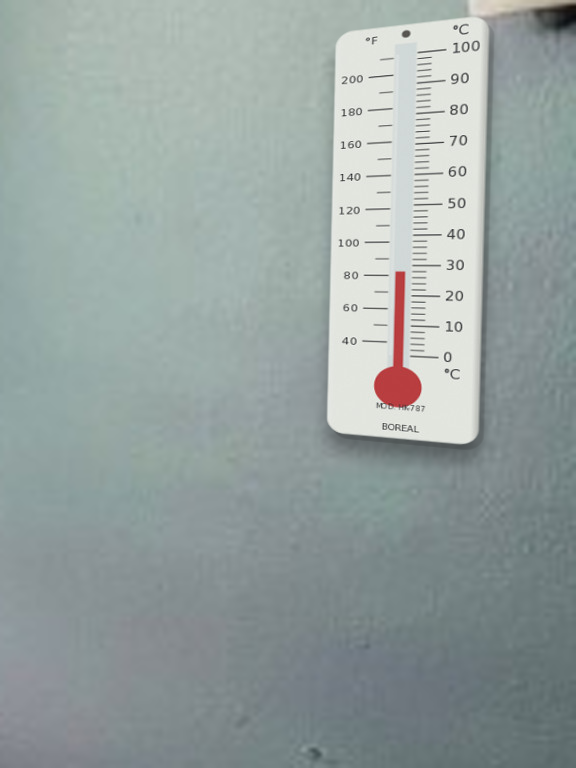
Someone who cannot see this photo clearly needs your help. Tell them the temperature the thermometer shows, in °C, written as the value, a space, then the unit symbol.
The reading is 28 °C
